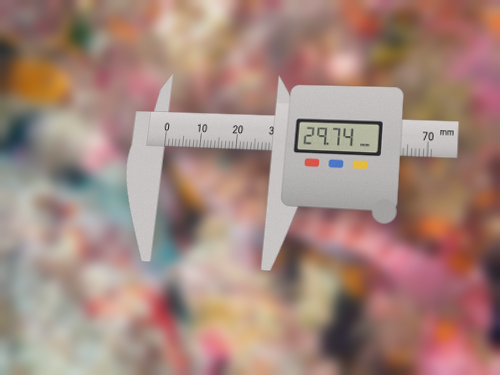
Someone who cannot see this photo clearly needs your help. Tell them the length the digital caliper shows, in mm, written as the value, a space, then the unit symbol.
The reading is 29.74 mm
